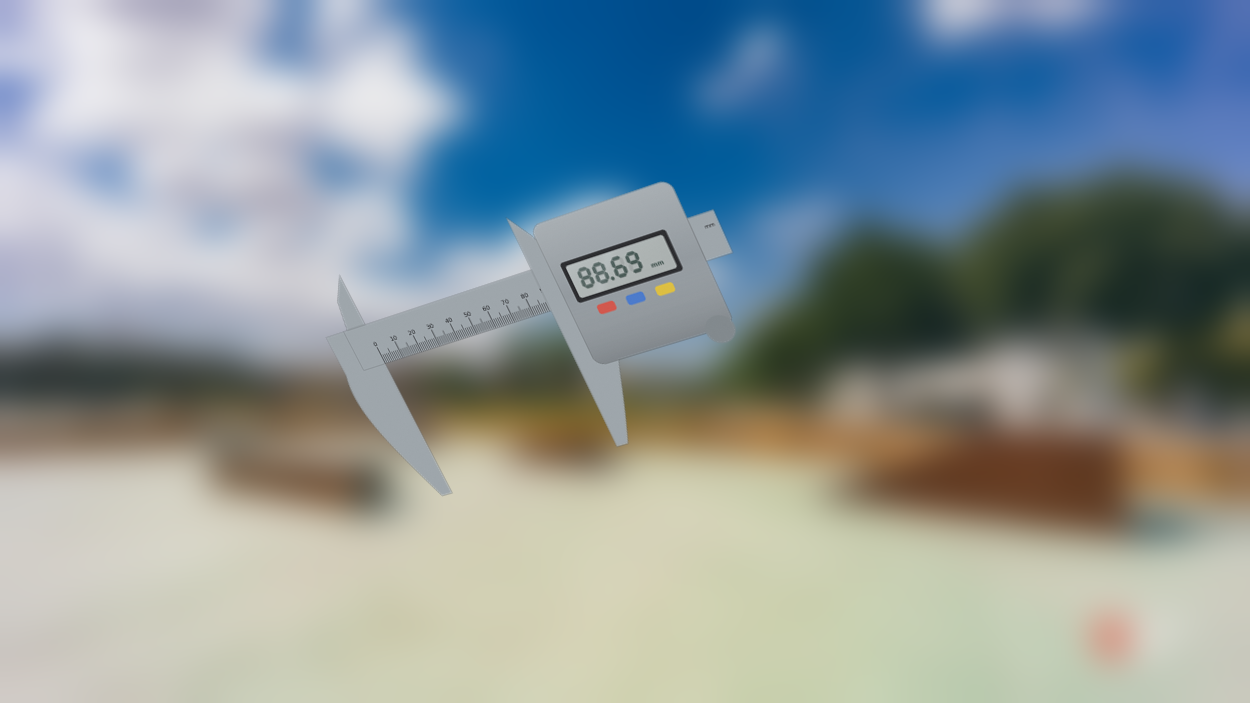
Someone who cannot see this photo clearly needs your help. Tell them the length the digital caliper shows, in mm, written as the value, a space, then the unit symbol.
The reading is 88.69 mm
